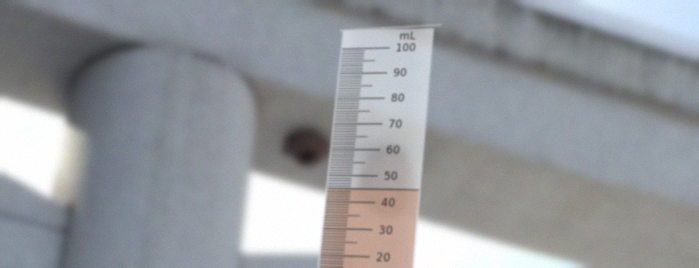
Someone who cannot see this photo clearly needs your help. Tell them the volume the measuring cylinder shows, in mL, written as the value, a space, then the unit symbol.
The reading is 45 mL
